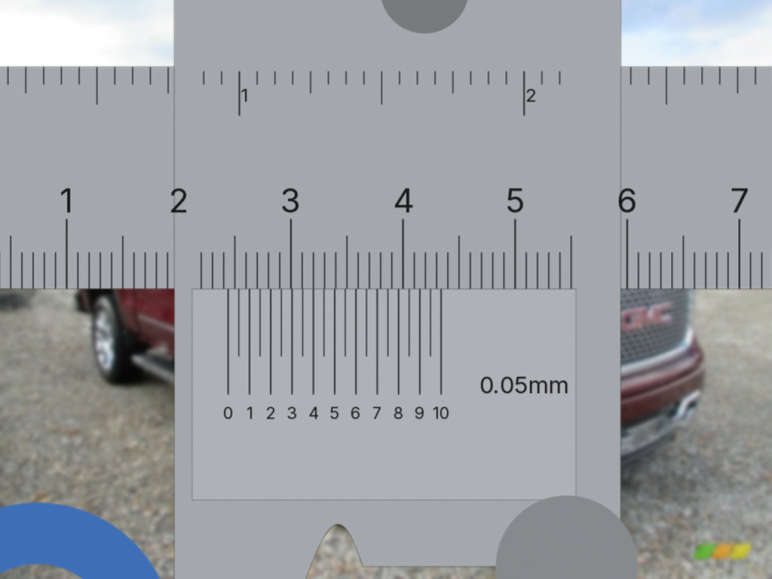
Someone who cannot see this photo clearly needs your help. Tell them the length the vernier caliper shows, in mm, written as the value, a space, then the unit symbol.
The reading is 24.4 mm
